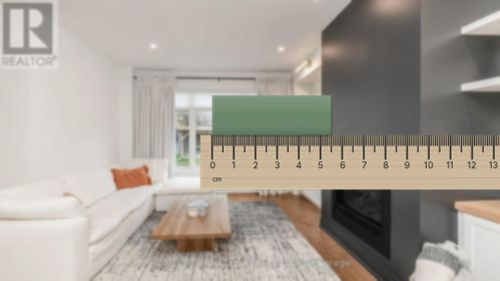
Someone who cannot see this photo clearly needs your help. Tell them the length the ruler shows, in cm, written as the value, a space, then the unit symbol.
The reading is 5.5 cm
